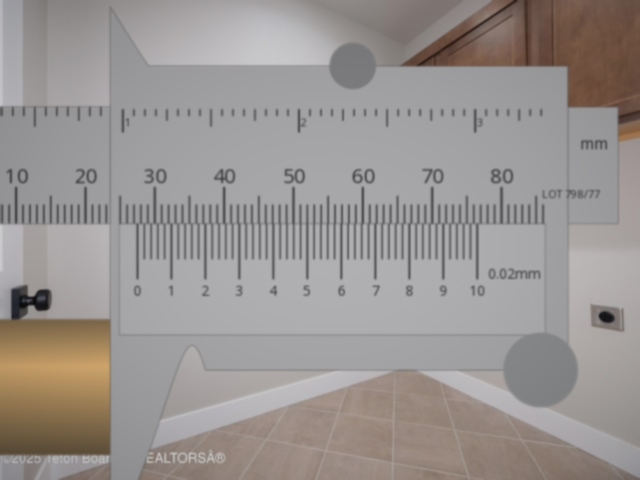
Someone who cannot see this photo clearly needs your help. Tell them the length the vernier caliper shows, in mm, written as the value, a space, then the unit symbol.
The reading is 27.5 mm
